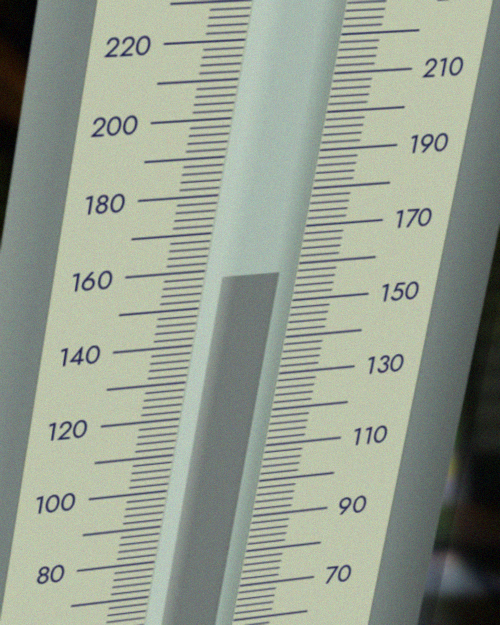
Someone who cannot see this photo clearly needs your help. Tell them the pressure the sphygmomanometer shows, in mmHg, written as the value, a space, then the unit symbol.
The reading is 158 mmHg
